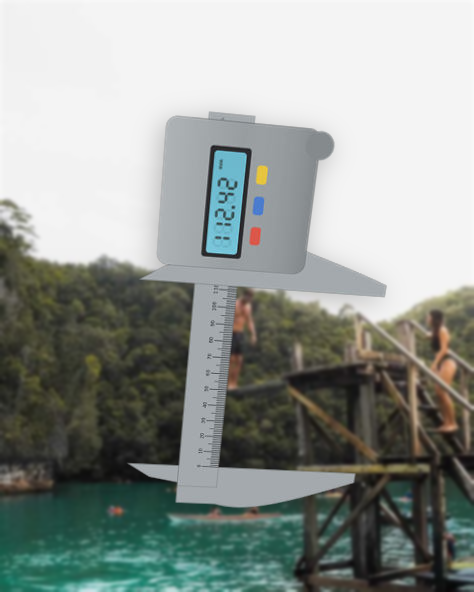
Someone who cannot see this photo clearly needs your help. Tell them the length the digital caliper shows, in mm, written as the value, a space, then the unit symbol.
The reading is 112.42 mm
